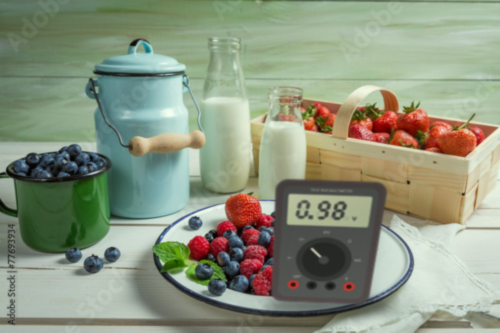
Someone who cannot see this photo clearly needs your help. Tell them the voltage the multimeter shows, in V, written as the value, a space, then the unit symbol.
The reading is 0.98 V
